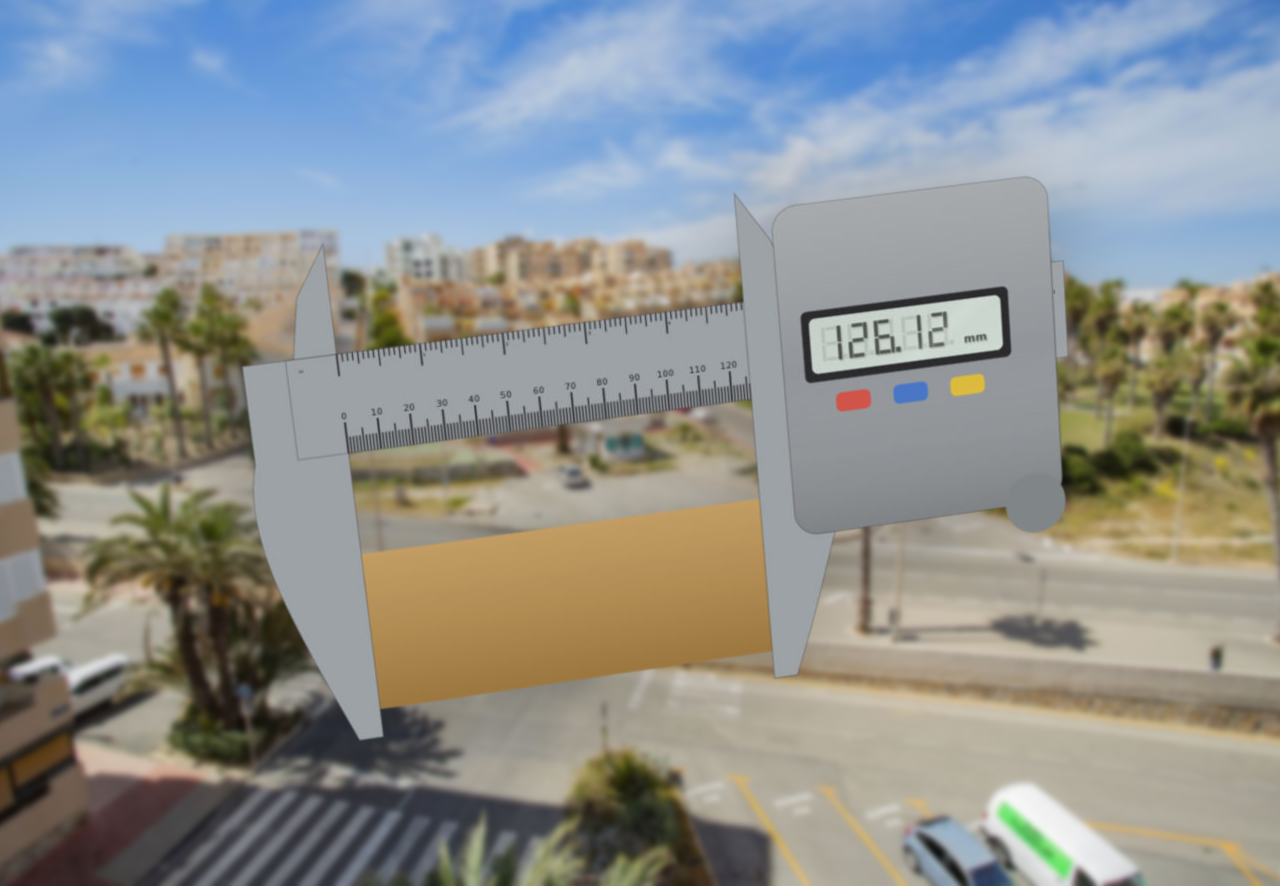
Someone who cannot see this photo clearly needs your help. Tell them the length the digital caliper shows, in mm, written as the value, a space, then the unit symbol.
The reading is 126.12 mm
